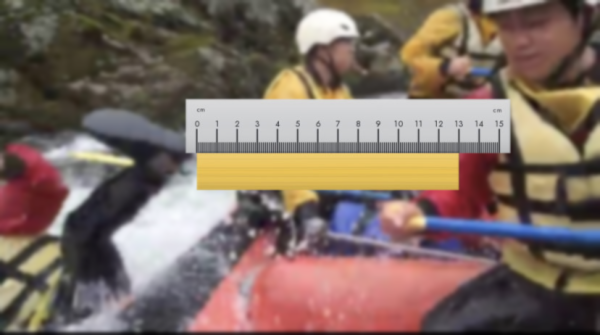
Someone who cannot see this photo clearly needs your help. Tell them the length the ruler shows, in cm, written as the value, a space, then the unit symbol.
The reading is 13 cm
